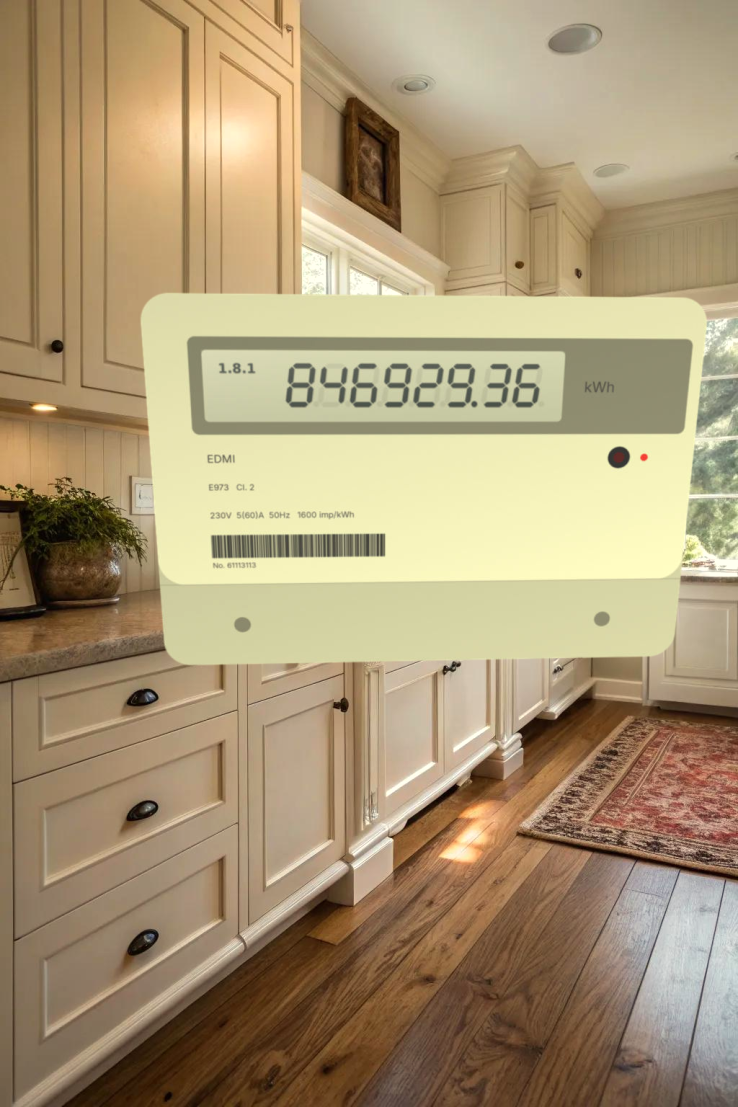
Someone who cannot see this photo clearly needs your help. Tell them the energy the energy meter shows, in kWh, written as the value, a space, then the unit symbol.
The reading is 846929.36 kWh
